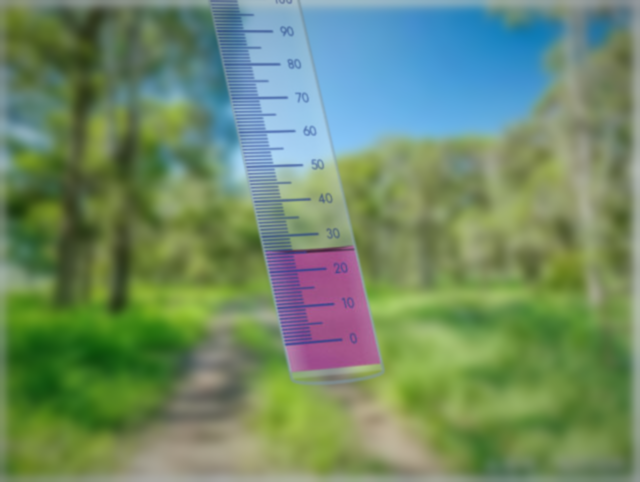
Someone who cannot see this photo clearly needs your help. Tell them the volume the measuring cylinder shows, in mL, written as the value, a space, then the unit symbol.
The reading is 25 mL
